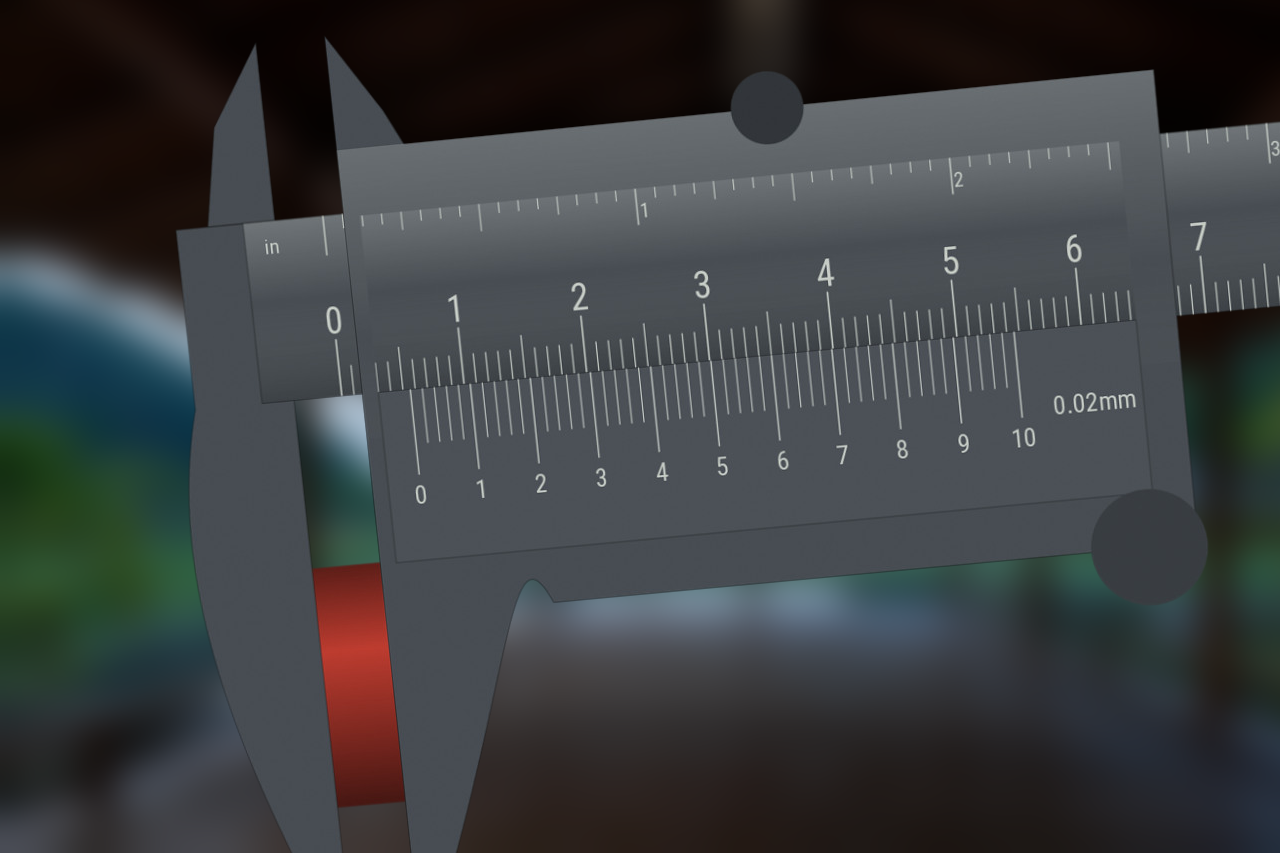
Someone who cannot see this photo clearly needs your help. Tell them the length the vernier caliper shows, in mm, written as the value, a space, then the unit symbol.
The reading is 5.6 mm
